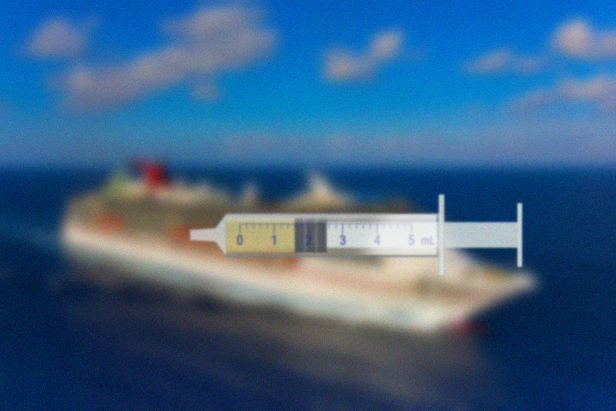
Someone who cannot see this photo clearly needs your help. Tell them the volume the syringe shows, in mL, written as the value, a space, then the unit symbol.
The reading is 1.6 mL
